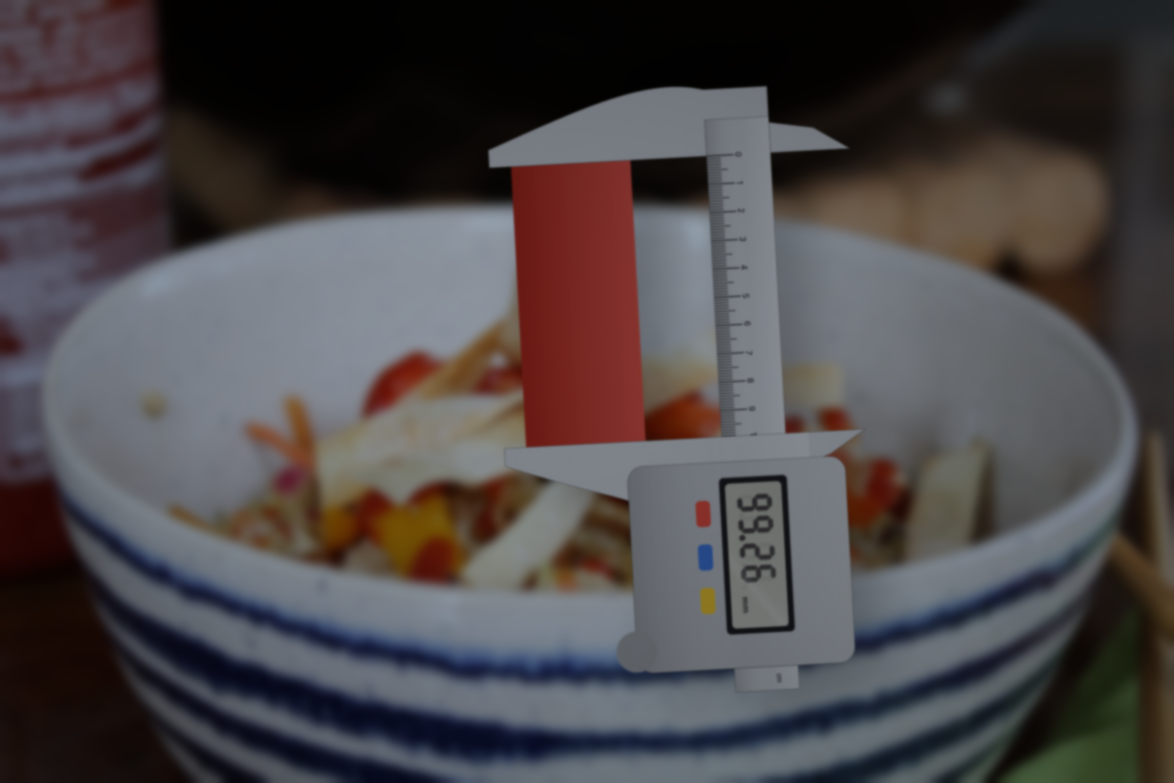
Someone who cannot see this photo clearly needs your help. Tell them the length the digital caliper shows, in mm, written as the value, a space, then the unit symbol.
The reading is 99.26 mm
